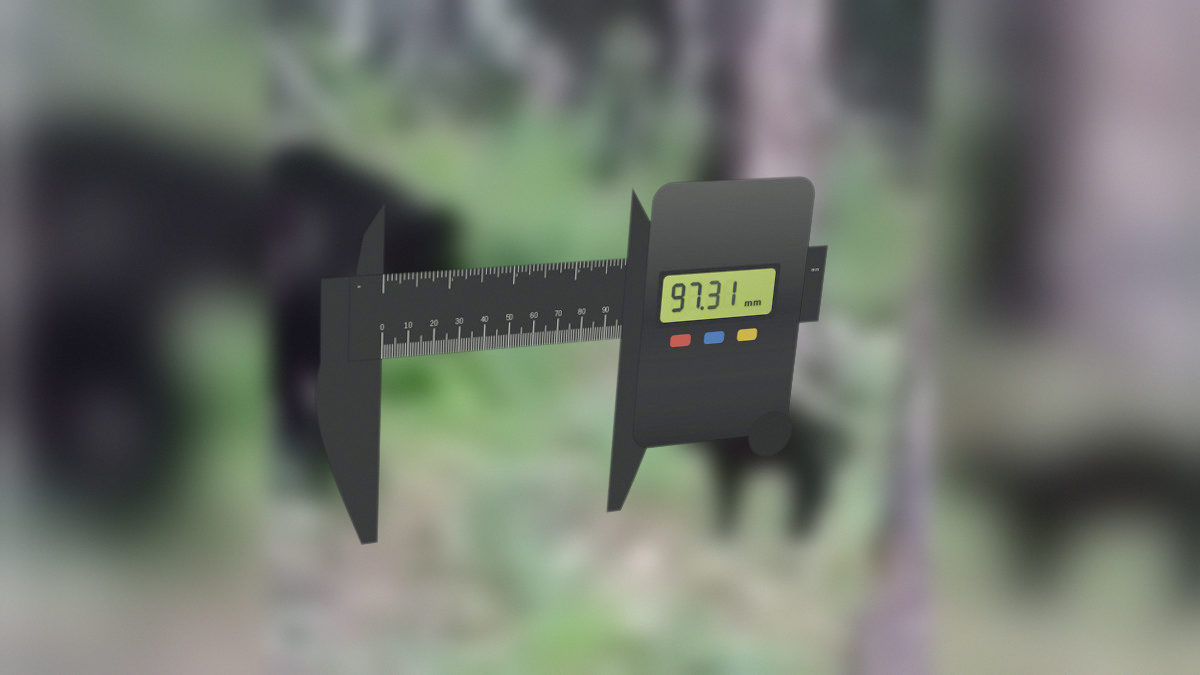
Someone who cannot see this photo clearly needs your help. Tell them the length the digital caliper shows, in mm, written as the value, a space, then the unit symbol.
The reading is 97.31 mm
